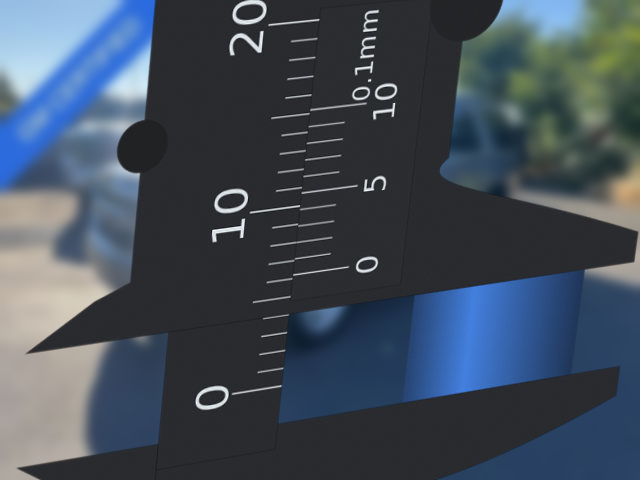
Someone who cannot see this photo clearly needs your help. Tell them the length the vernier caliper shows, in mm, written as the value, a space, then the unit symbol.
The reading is 6.2 mm
